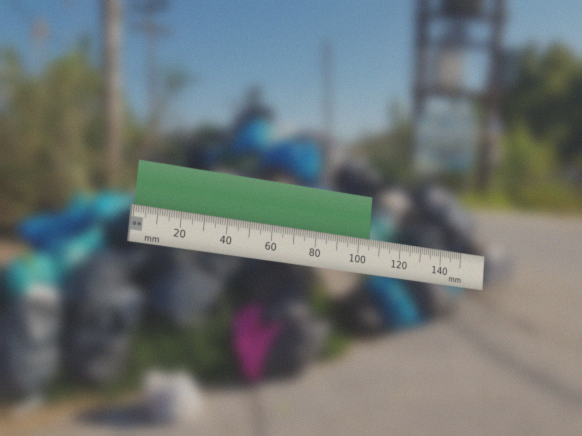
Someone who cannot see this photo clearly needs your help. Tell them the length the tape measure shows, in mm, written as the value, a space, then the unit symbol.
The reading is 105 mm
